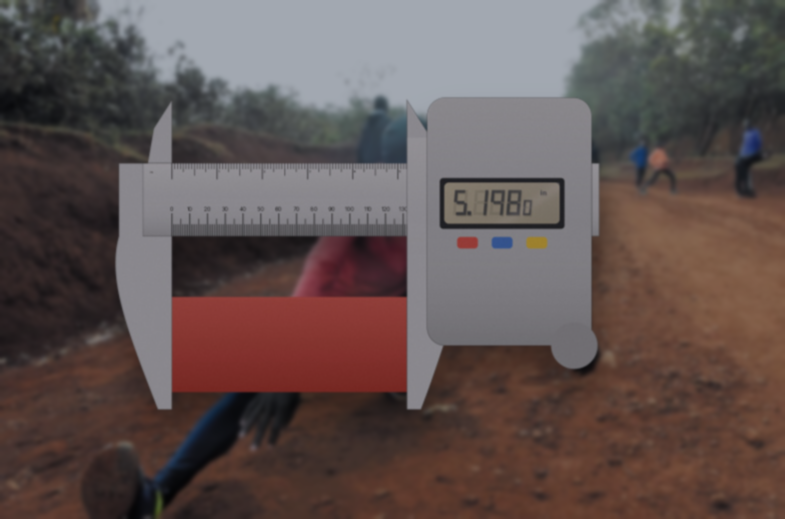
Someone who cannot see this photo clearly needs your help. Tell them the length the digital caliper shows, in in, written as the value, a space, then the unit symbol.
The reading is 5.1980 in
